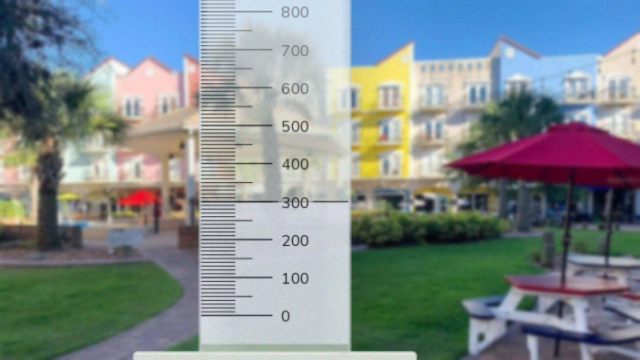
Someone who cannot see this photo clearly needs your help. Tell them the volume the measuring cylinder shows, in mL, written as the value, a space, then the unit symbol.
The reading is 300 mL
